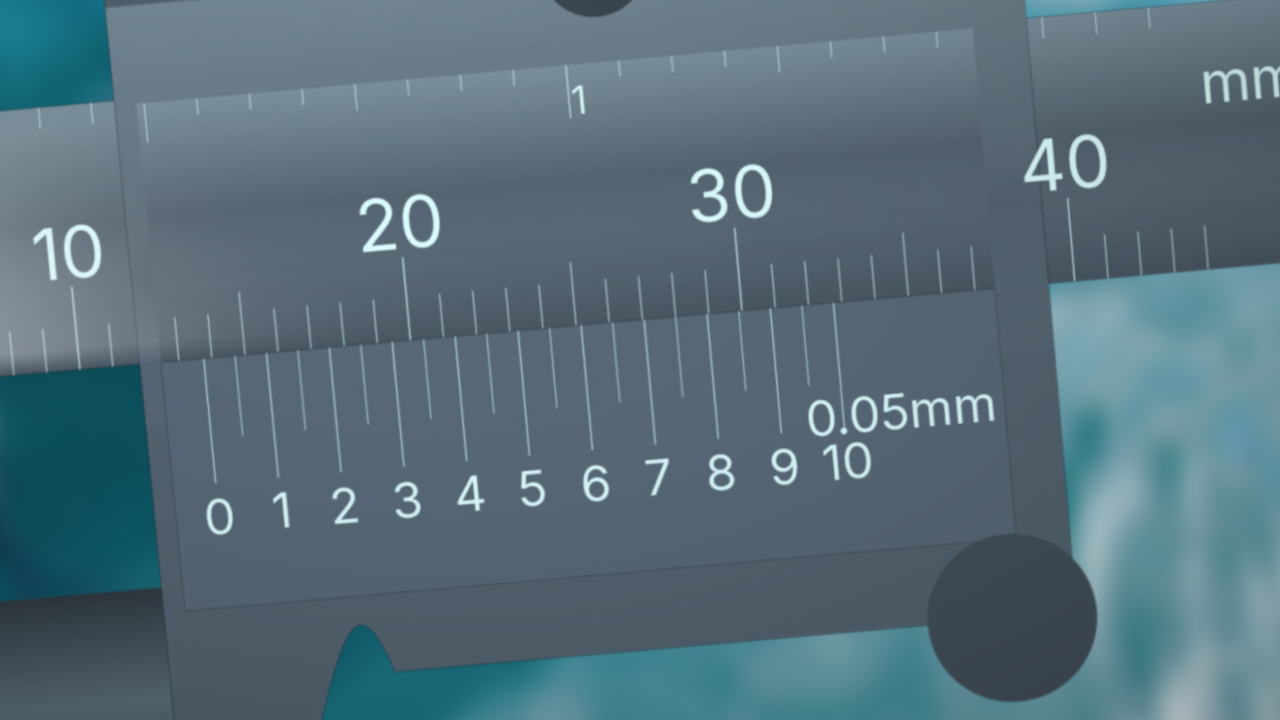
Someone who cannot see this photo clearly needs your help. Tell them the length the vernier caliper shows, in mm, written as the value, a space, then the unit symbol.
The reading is 13.75 mm
